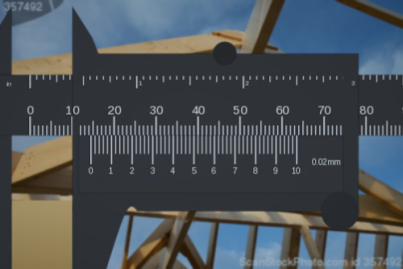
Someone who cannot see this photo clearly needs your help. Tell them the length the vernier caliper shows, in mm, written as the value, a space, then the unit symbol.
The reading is 14.5 mm
